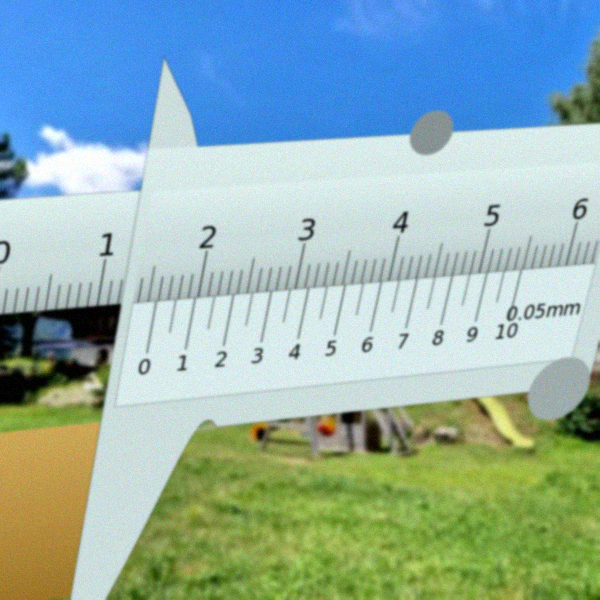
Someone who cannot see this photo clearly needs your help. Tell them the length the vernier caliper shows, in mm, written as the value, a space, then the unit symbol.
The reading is 15.8 mm
